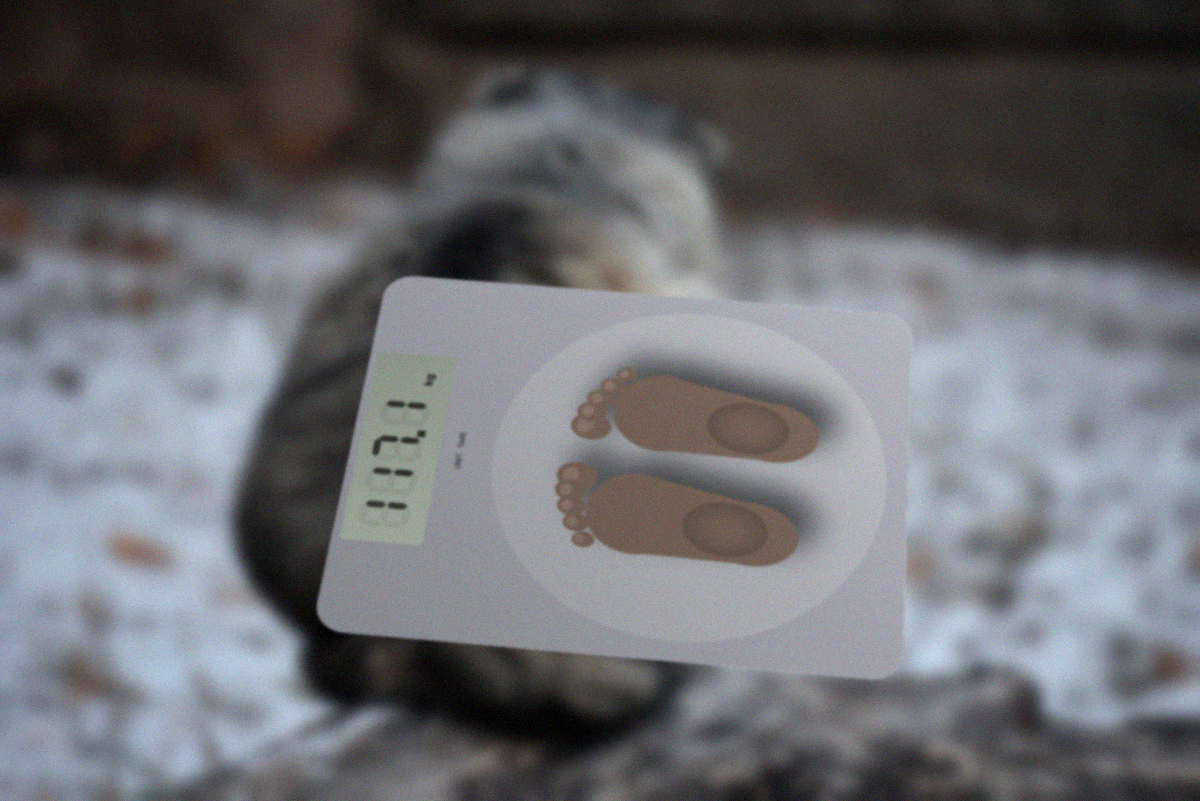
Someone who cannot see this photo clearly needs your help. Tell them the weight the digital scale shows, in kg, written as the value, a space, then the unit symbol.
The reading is 117.1 kg
